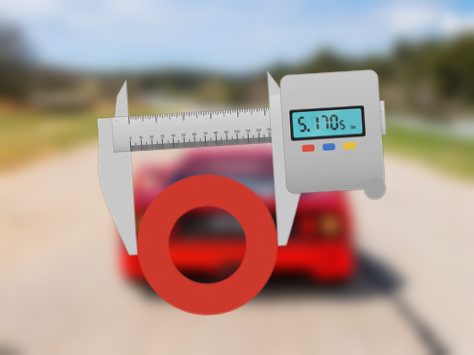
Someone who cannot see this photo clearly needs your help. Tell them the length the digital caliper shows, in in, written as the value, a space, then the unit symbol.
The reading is 5.1705 in
